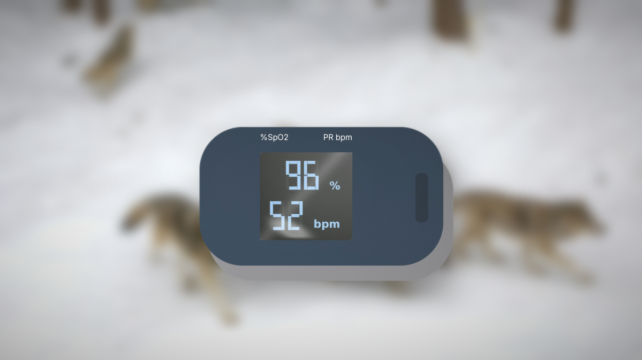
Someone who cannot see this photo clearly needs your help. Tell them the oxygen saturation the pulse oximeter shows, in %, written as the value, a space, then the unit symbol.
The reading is 96 %
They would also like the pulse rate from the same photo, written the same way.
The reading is 52 bpm
